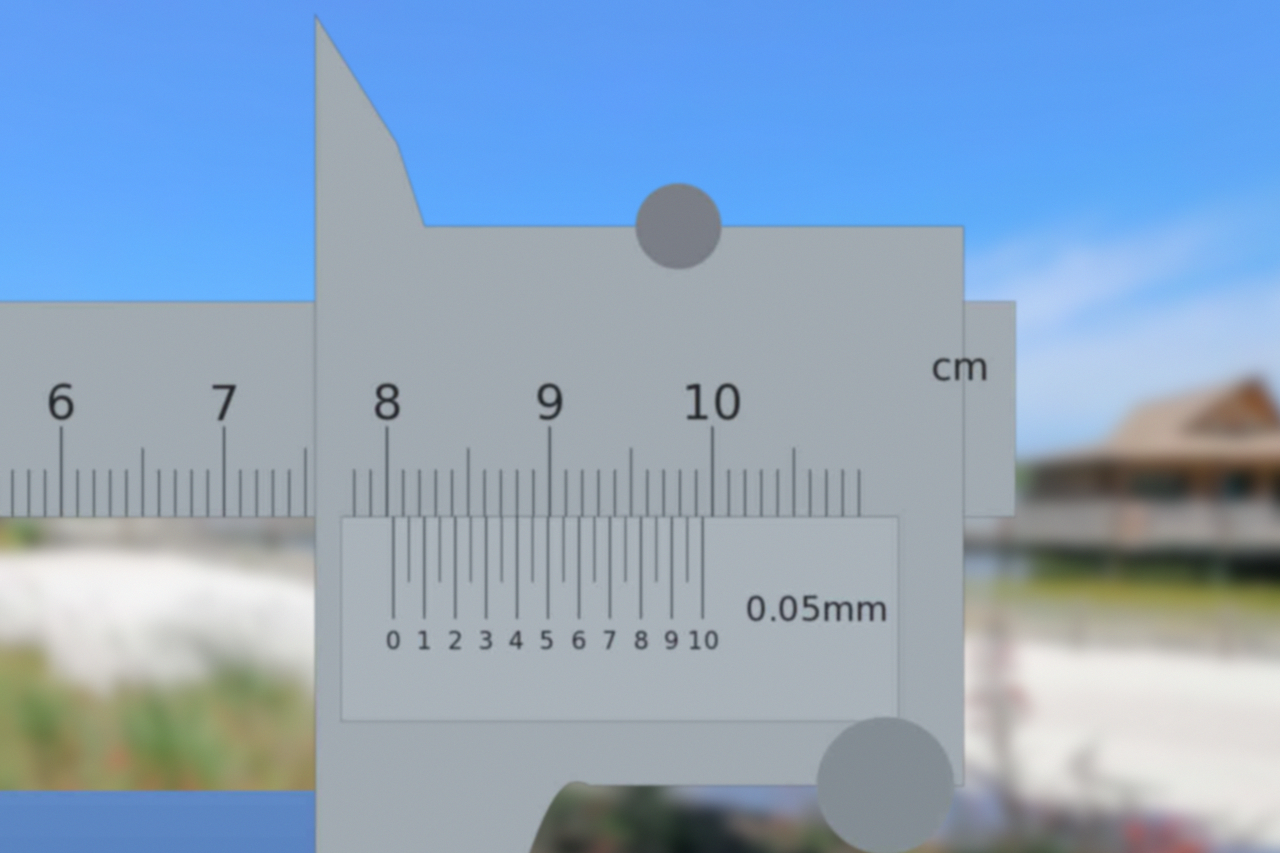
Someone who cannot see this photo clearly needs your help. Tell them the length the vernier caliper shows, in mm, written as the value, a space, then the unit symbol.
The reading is 80.4 mm
